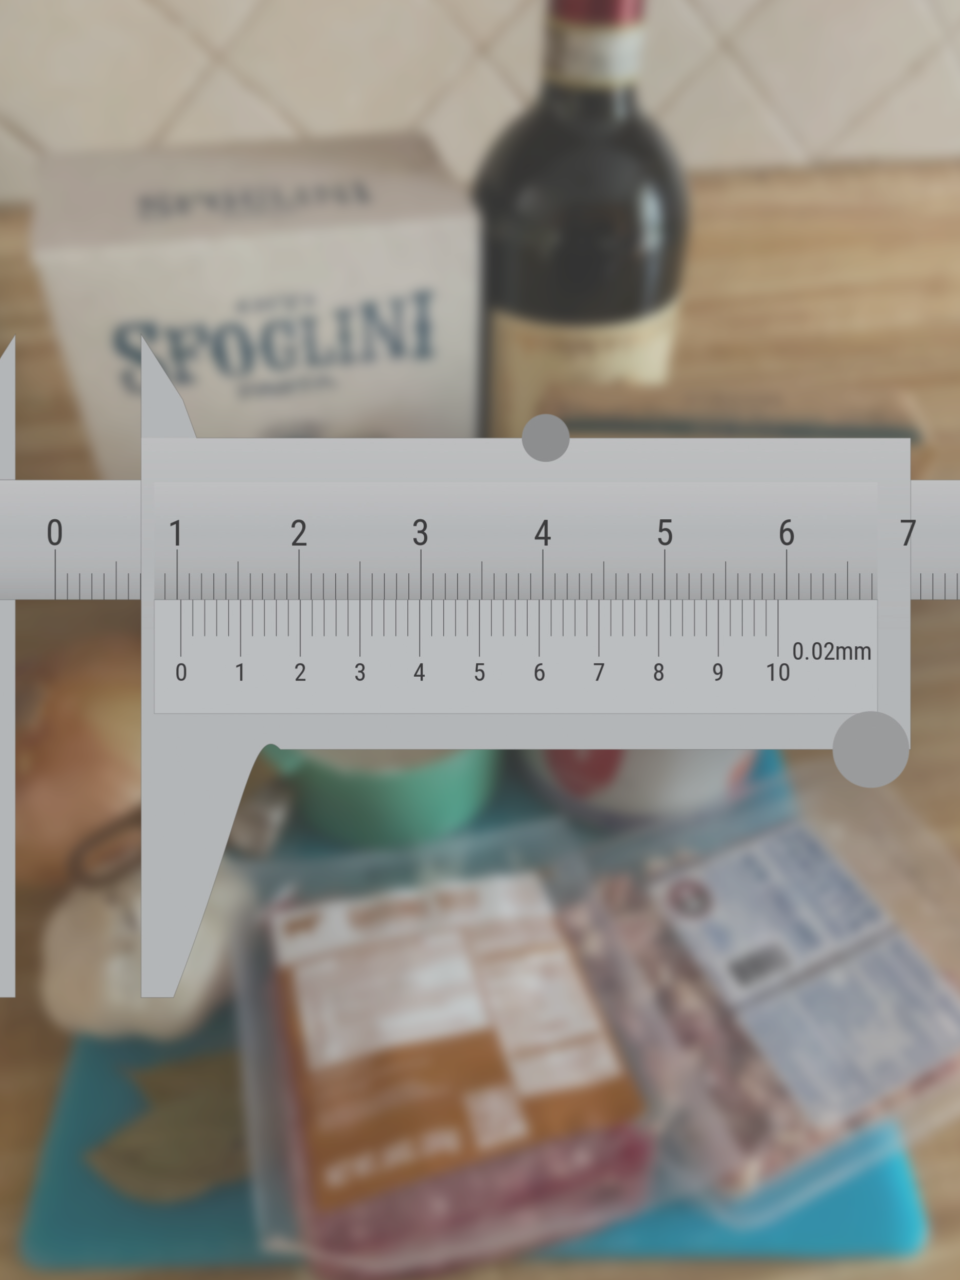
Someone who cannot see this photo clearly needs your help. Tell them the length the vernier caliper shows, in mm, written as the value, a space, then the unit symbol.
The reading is 10.3 mm
